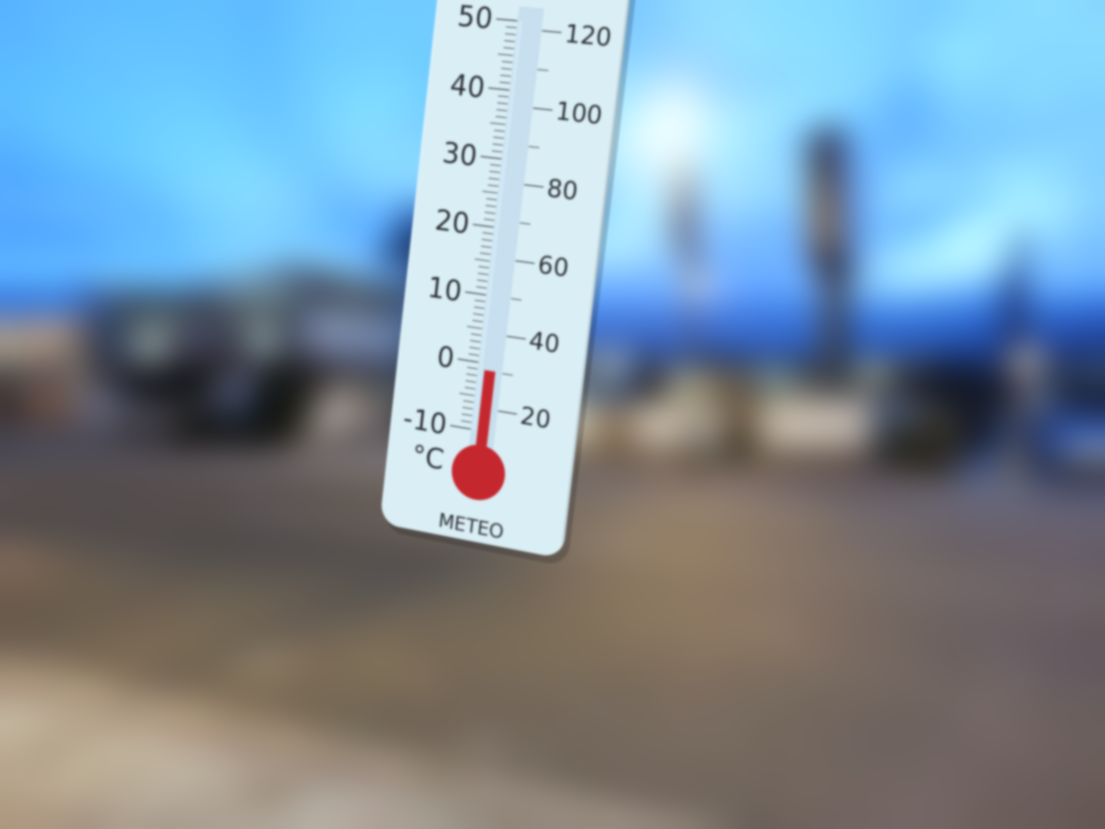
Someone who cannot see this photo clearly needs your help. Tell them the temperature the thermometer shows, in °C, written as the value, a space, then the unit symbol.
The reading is -1 °C
